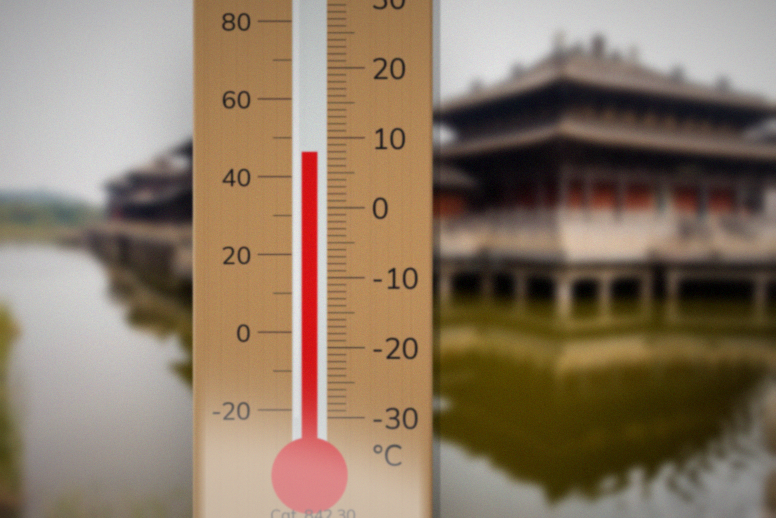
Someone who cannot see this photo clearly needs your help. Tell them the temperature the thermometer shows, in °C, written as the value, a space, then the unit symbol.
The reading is 8 °C
